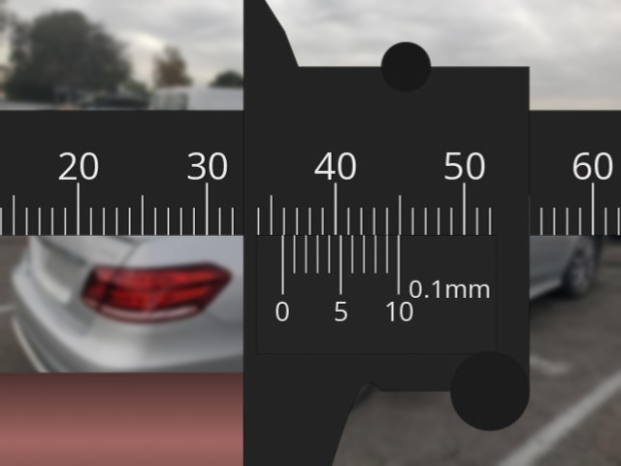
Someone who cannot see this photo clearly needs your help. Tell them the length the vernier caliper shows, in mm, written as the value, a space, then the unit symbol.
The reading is 35.9 mm
